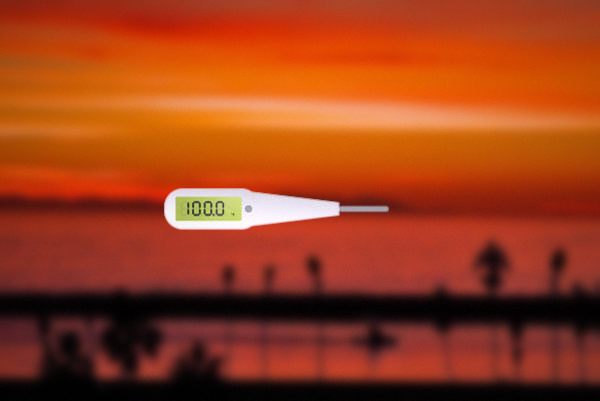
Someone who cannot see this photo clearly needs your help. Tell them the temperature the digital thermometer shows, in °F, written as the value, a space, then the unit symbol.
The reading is 100.0 °F
